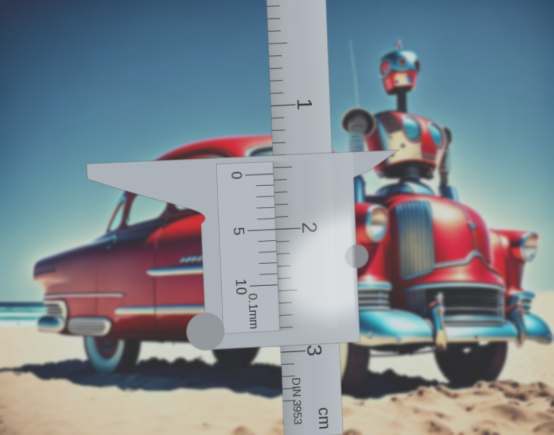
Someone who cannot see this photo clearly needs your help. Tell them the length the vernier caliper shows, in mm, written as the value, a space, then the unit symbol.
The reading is 15.5 mm
